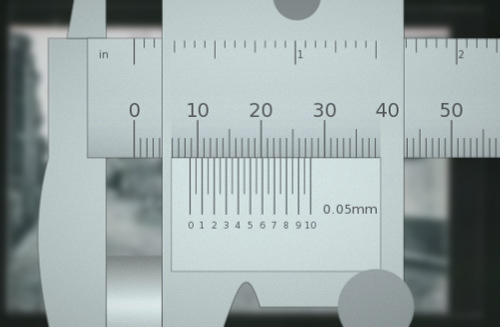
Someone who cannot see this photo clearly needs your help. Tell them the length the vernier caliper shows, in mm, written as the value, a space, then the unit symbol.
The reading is 8.8 mm
